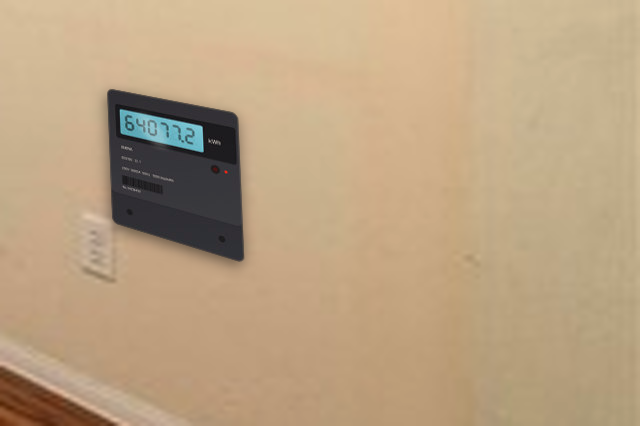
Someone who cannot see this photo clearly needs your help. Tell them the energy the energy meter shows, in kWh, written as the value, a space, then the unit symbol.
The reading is 64077.2 kWh
